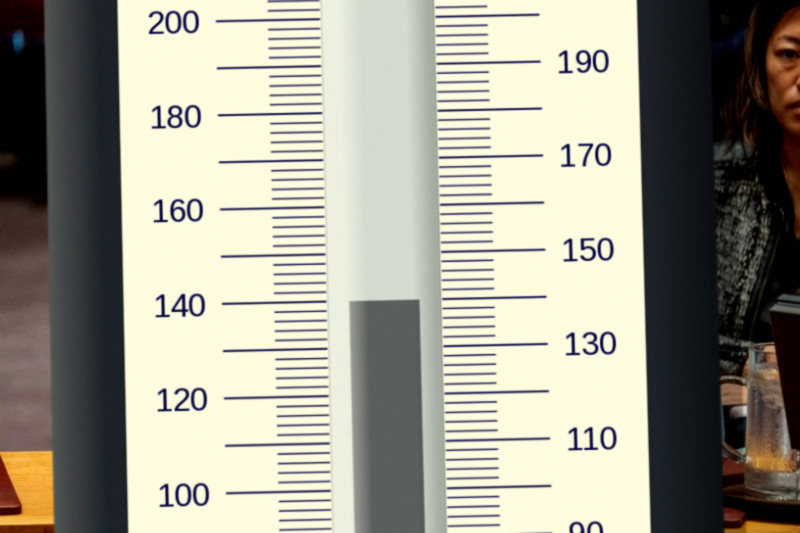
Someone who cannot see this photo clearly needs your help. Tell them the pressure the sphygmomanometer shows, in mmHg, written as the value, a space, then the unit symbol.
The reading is 140 mmHg
